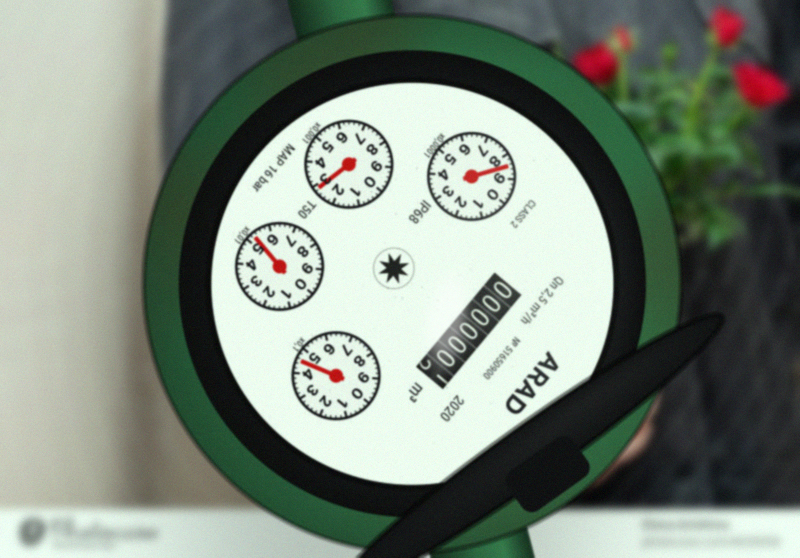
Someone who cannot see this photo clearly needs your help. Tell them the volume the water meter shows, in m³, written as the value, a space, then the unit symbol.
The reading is 1.4528 m³
